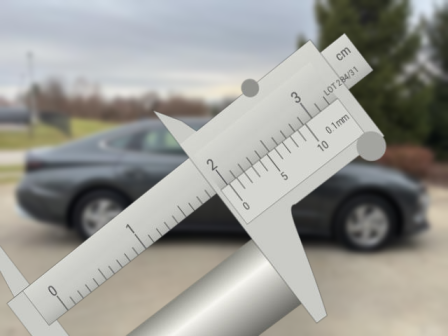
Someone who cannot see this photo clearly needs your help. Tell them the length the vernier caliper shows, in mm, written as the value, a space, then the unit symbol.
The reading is 20.2 mm
